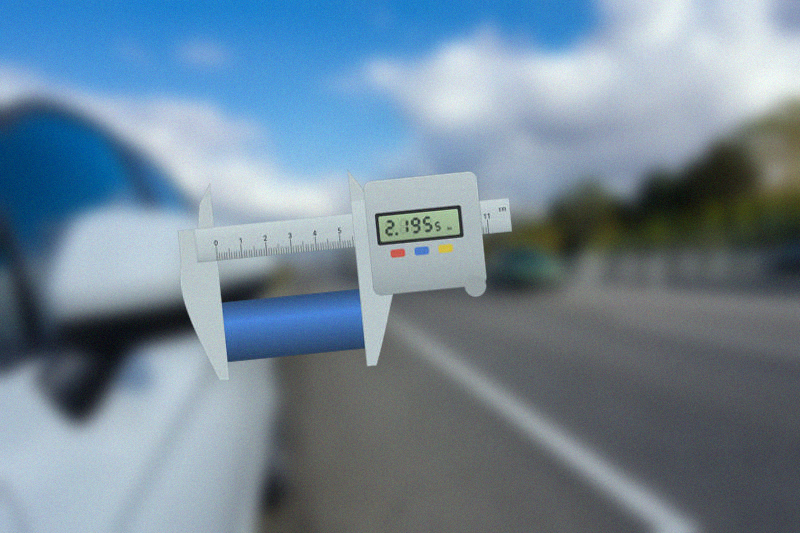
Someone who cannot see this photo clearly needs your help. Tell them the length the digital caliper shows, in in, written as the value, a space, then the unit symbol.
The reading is 2.1955 in
